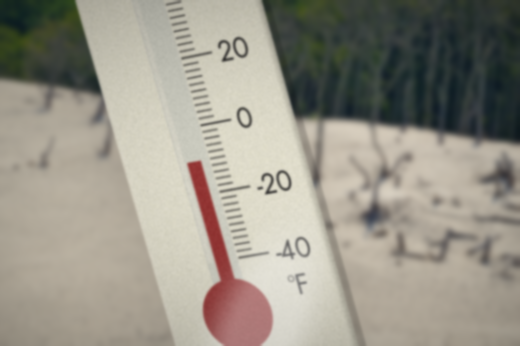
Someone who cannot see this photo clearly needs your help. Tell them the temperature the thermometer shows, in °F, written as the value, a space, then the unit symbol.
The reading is -10 °F
